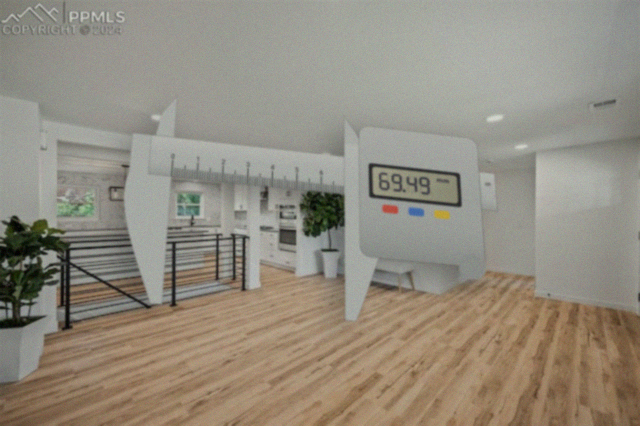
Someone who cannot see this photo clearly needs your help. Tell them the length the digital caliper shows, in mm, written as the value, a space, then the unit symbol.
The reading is 69.49 mm
